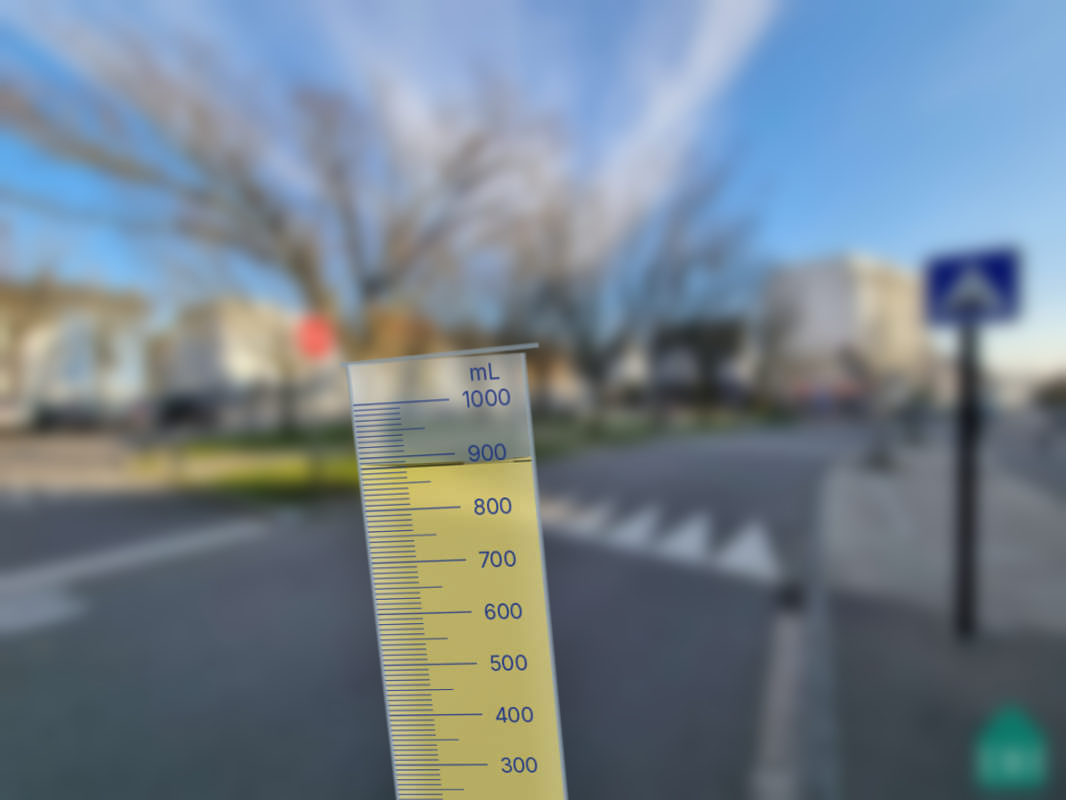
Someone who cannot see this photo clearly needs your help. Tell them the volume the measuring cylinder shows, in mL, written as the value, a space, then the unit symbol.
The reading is 880 mL
